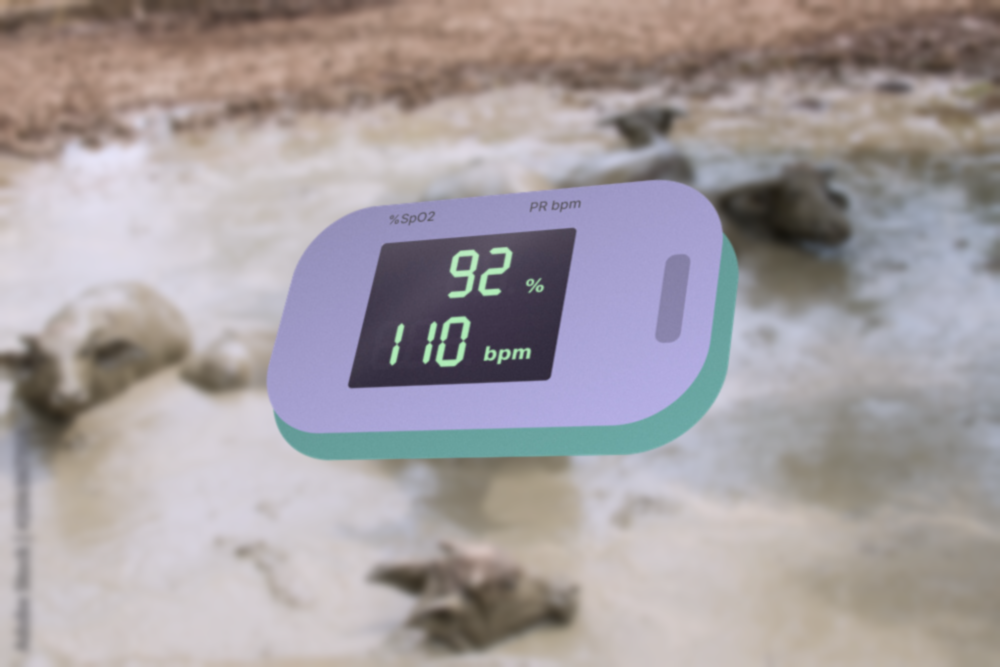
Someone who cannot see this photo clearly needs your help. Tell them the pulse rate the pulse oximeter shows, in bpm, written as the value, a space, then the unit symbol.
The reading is 110 bpm
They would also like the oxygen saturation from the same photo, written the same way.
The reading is 92 %
